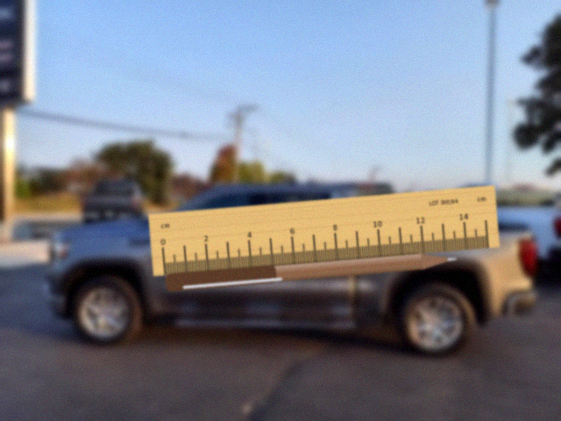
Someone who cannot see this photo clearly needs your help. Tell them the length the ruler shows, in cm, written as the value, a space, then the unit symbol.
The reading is 13.5 cm
